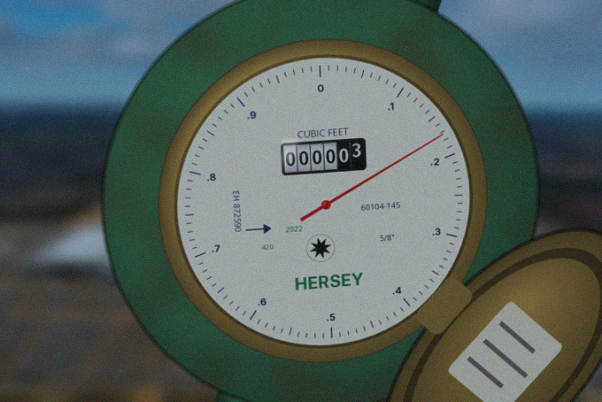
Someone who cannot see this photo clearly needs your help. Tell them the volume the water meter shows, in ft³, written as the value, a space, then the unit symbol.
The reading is 3.17 ft³
